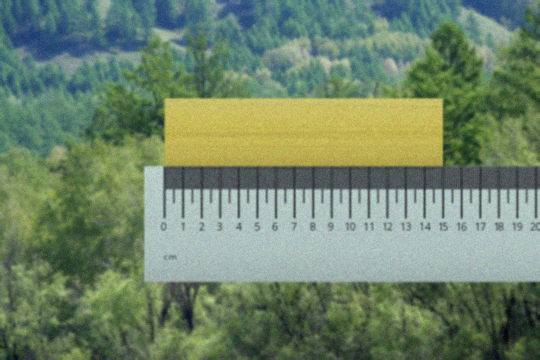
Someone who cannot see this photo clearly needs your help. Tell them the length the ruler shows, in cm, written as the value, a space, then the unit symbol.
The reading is 15 cm
